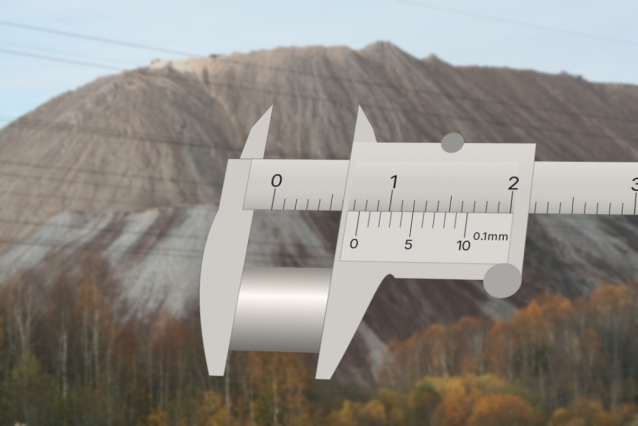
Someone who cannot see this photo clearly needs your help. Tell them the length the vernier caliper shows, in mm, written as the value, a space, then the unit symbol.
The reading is 7.5 mm
